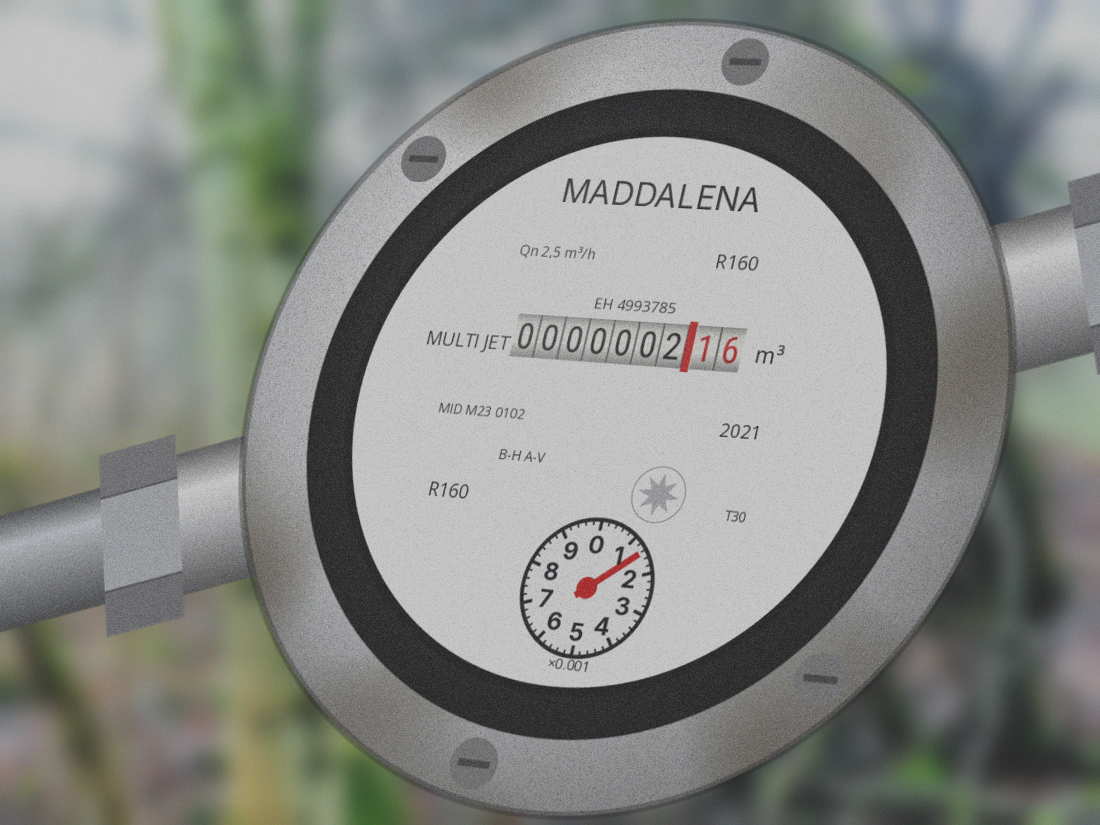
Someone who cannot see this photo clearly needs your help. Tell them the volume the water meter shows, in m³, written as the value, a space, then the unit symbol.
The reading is 2.161 m³
